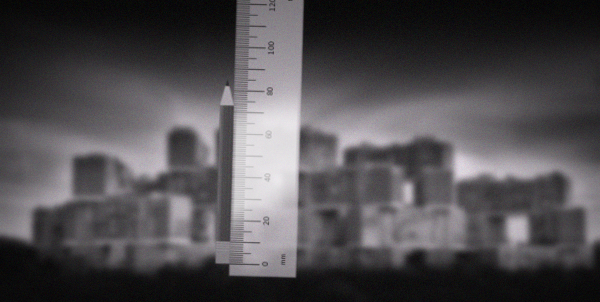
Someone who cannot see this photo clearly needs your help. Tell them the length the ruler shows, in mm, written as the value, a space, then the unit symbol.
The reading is 85 mm
